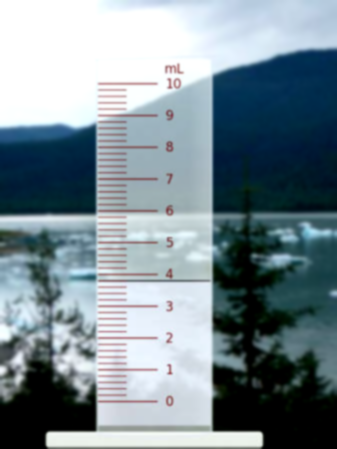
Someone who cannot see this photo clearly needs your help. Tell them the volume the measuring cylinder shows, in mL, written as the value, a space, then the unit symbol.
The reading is 3.8 mL
